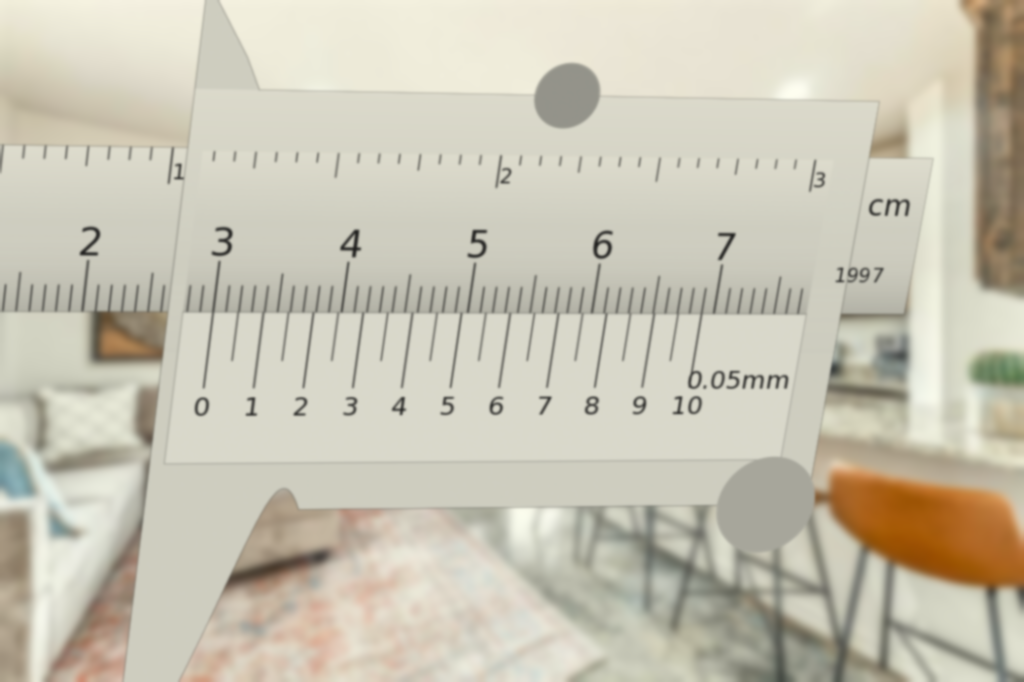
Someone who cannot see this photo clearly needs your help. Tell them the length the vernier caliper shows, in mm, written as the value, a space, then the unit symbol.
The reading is 30.0 mm
